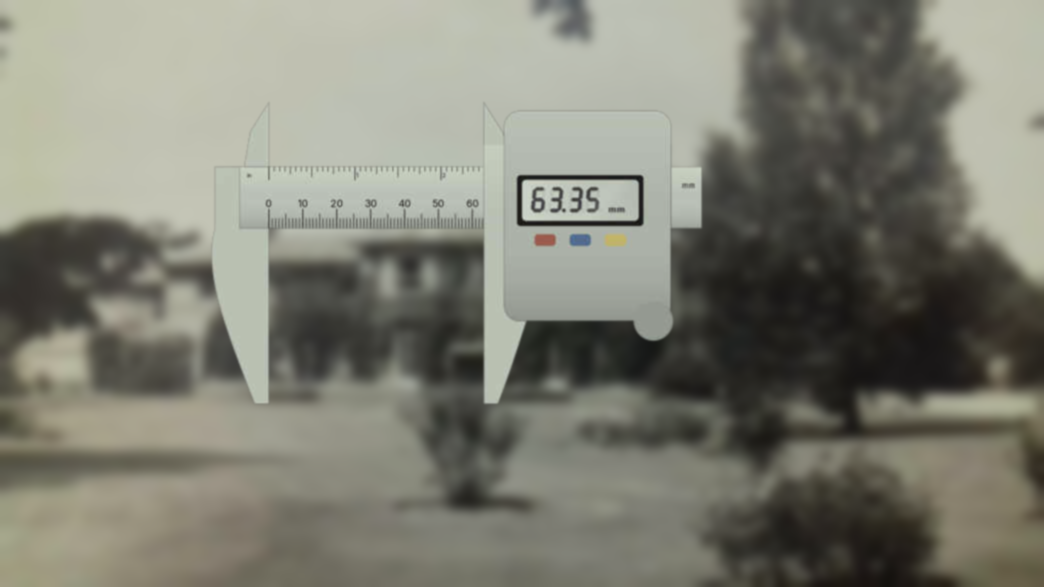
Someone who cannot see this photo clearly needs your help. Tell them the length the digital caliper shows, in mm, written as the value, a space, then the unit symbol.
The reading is 63.35 mm
